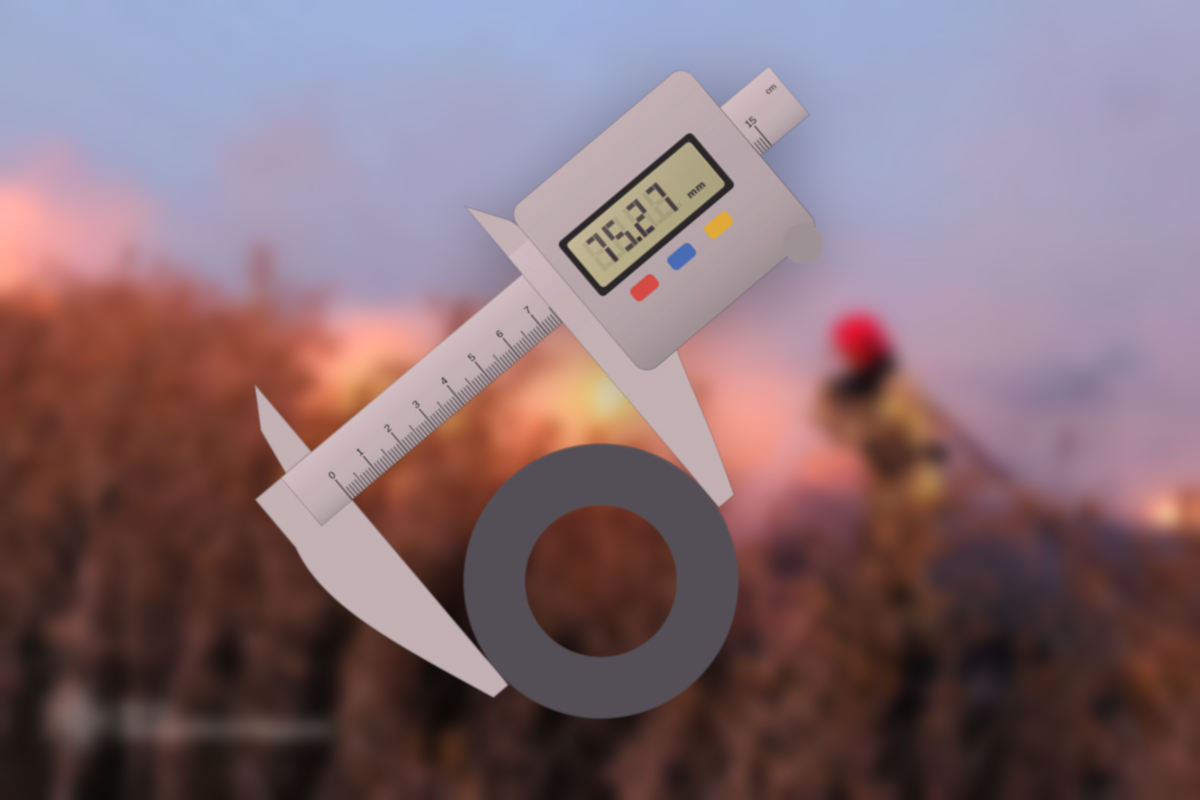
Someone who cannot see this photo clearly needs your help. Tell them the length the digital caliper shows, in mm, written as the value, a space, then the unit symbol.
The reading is 75.27 mm
